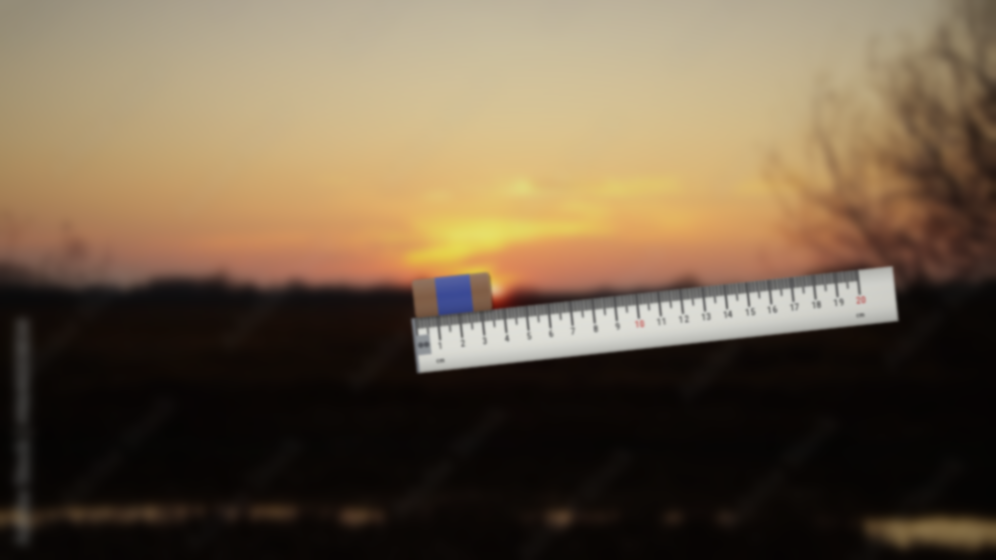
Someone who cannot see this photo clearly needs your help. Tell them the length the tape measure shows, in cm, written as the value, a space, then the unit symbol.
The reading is 3.5 cm
